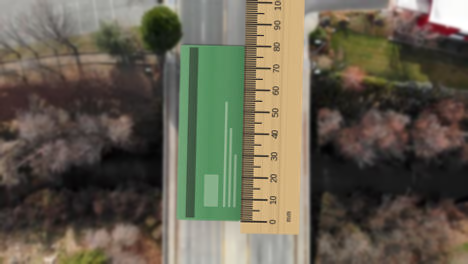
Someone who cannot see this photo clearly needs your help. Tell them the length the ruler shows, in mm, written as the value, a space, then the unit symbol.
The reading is 80 mm
